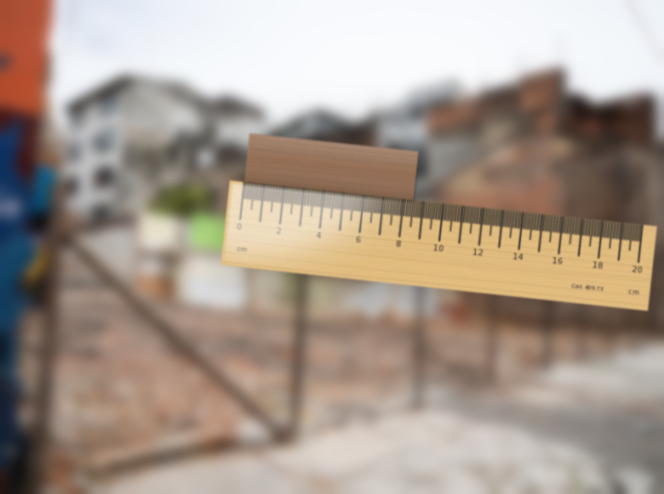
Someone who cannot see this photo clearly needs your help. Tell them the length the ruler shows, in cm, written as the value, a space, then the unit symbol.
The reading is 8.5 cm
